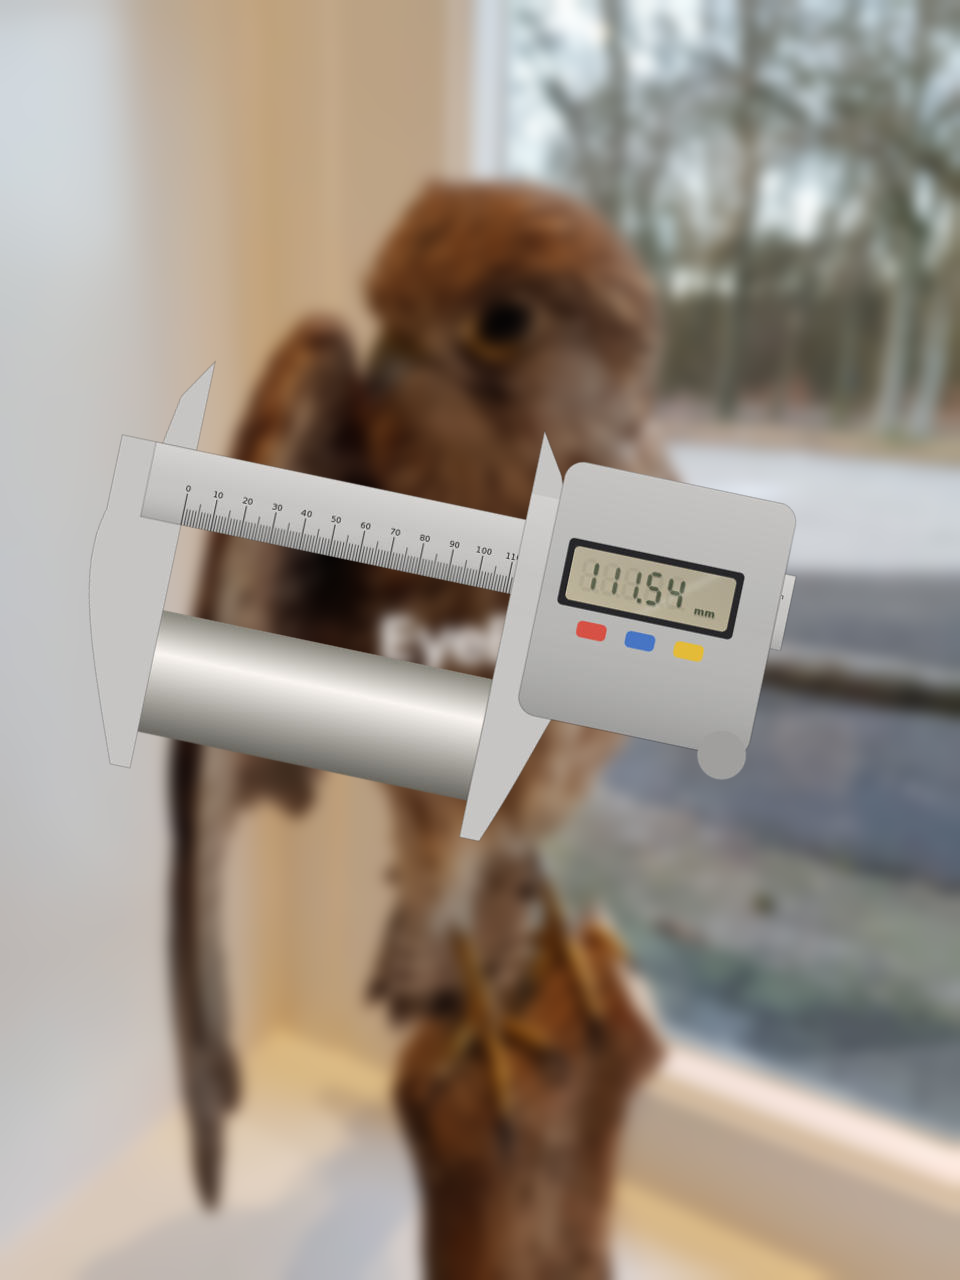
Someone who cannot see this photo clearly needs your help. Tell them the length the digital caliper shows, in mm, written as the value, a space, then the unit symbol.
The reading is 111.54 mm
